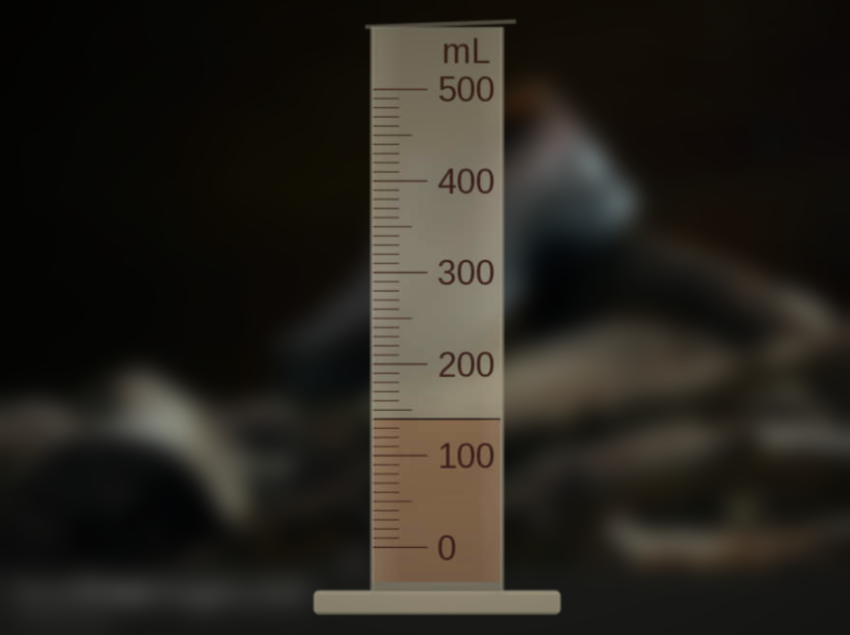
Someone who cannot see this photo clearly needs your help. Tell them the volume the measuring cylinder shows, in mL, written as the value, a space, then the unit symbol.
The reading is 140 mL
